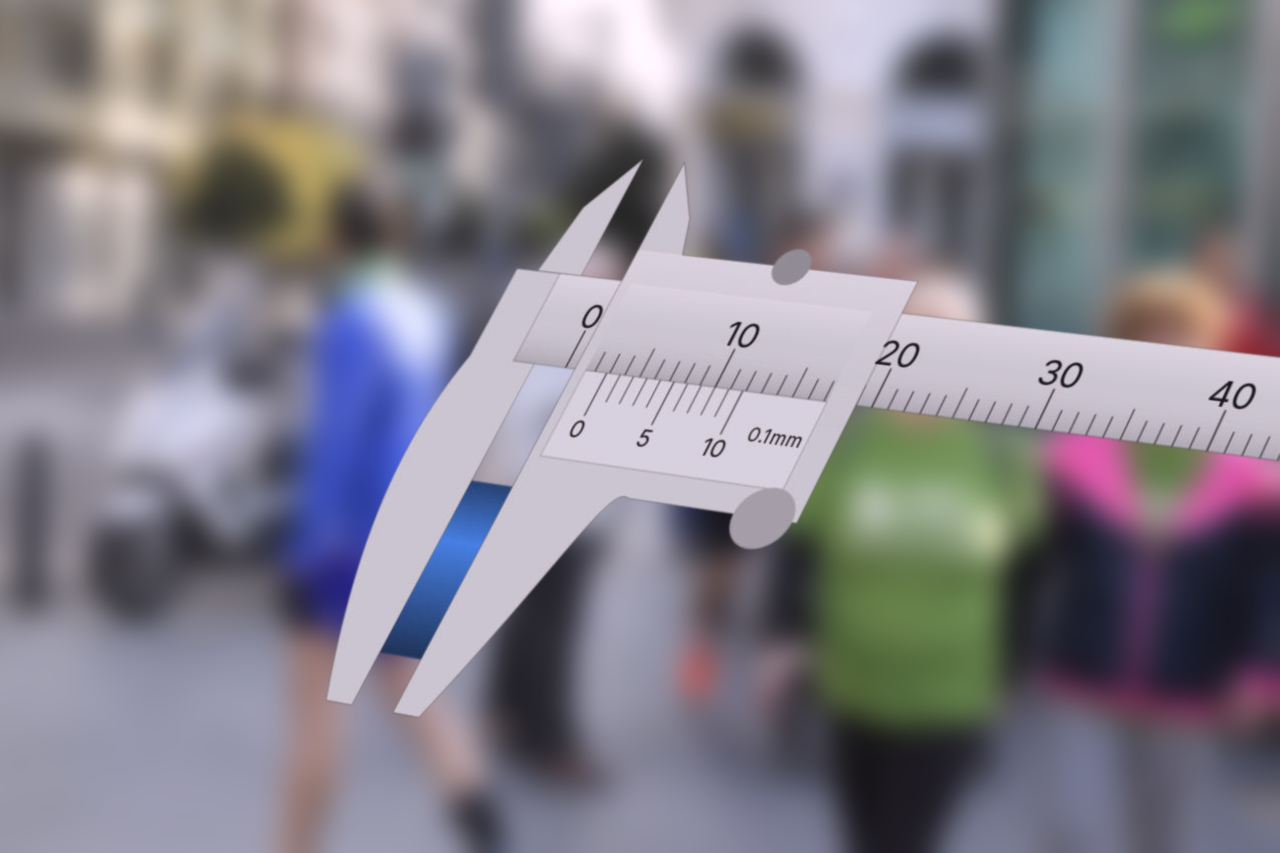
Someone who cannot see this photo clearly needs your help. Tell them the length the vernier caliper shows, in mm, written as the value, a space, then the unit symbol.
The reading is 2.8 mm
